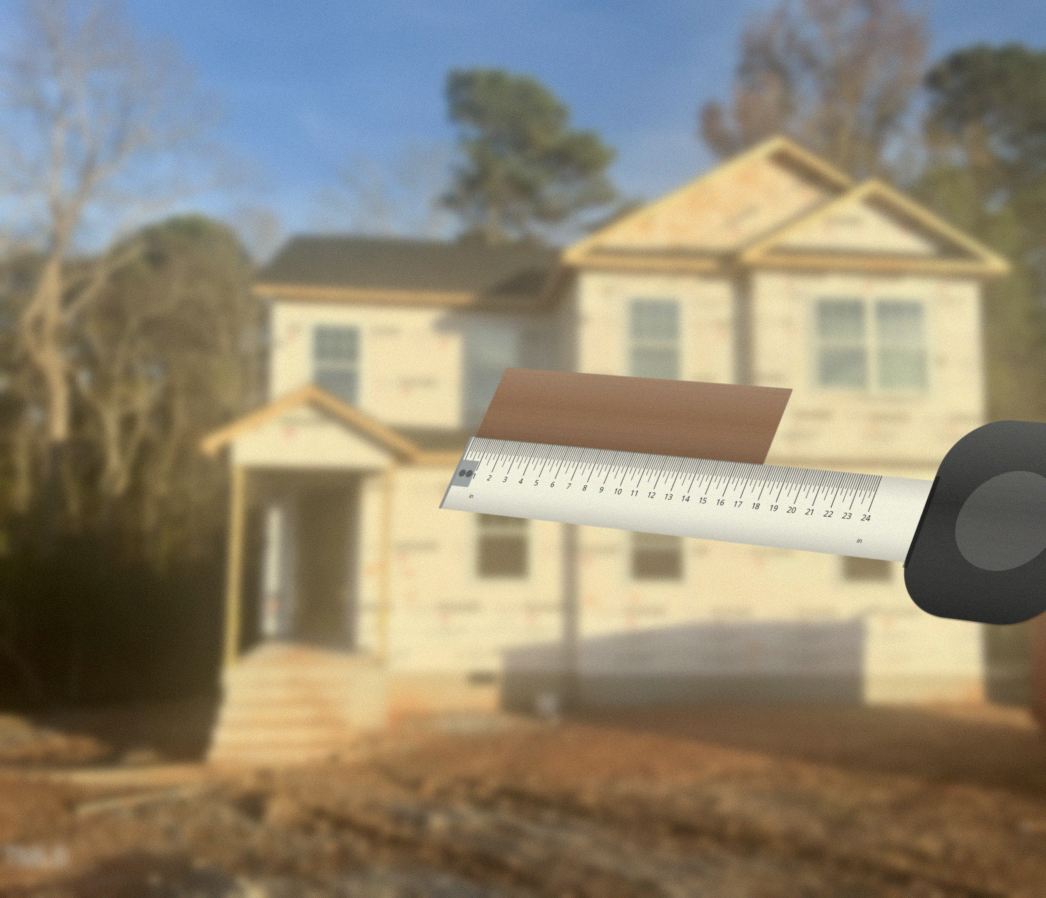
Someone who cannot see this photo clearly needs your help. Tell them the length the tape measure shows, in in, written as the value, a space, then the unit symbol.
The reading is 17.5 in
